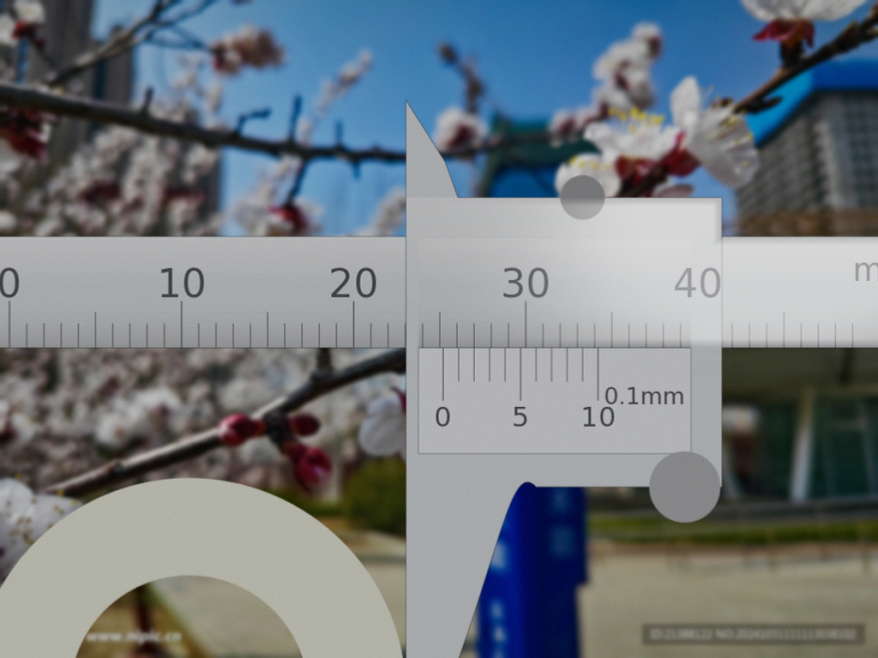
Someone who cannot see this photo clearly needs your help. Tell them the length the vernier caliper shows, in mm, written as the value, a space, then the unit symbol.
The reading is 25.2 mm
